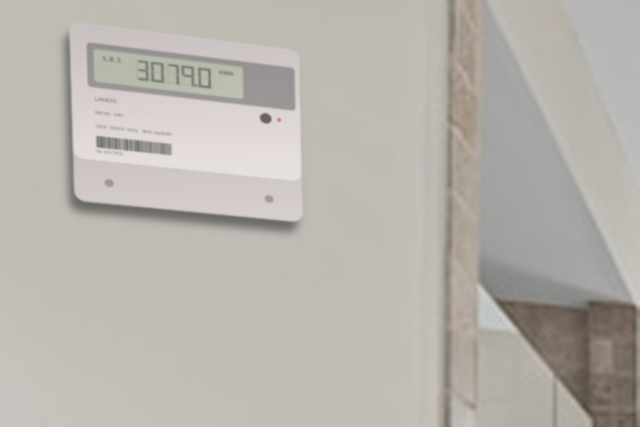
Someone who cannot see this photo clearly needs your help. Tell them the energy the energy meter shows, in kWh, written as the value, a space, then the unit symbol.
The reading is 3079.0 kWh
